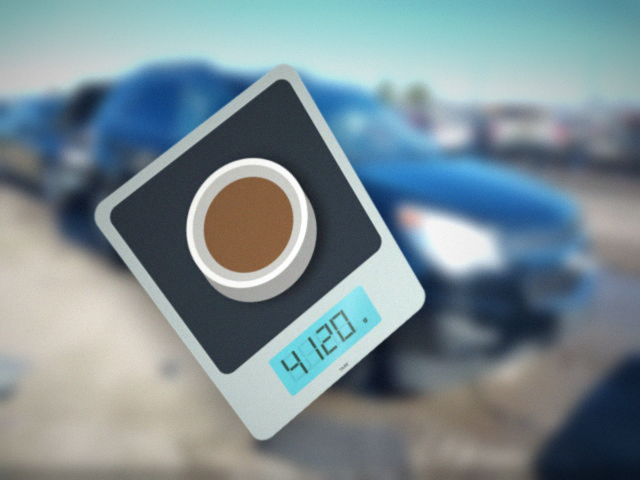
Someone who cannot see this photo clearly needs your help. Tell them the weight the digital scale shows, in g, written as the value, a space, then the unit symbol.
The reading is 4120 g
